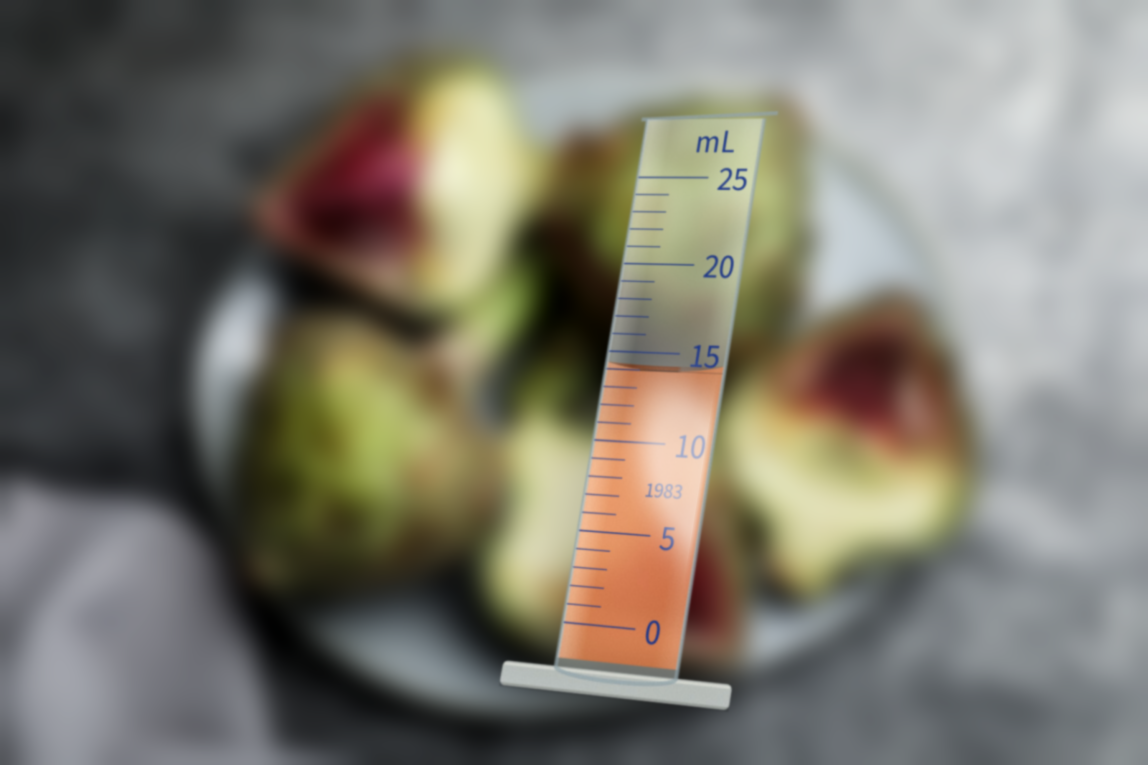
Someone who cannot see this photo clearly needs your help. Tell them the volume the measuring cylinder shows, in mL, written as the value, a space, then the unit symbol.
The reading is 14 mL
